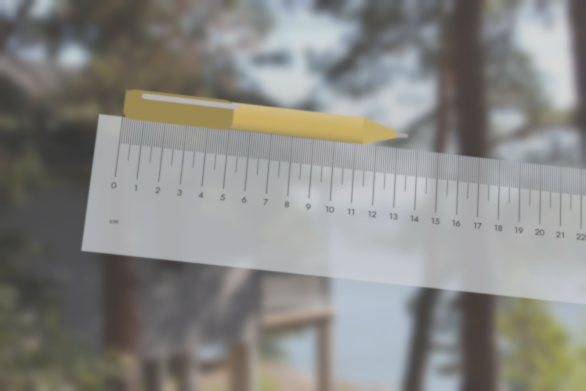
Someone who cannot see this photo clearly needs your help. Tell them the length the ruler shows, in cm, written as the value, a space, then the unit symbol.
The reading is 13.5 cm
